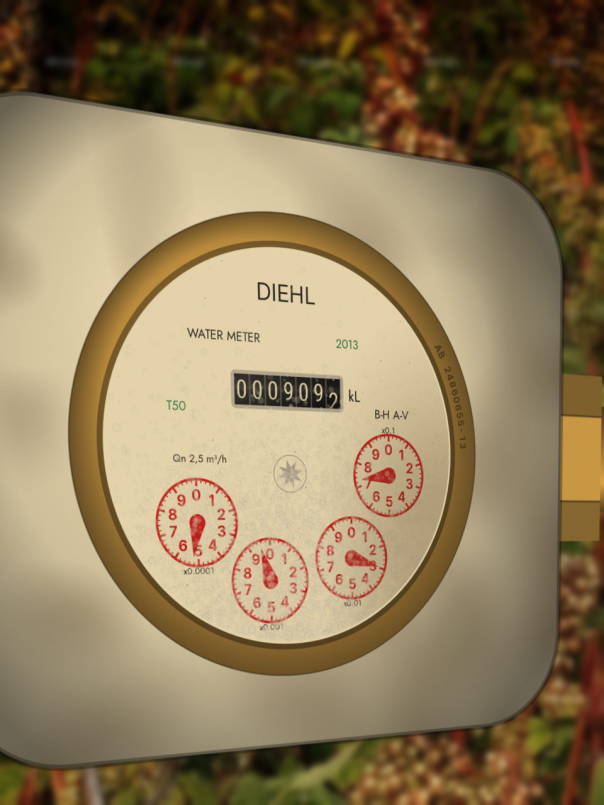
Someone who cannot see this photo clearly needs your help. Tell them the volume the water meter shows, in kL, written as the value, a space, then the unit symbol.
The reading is 9091.7295 kL
